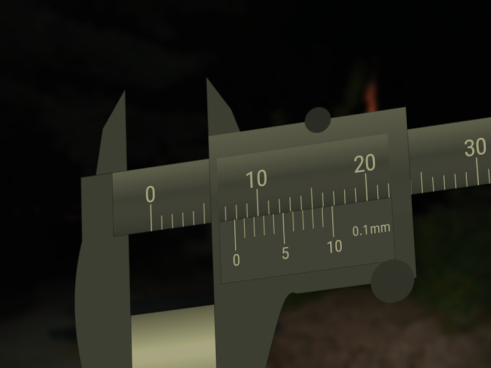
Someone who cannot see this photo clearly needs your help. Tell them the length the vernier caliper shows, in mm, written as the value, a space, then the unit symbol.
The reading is 7.8 mm
